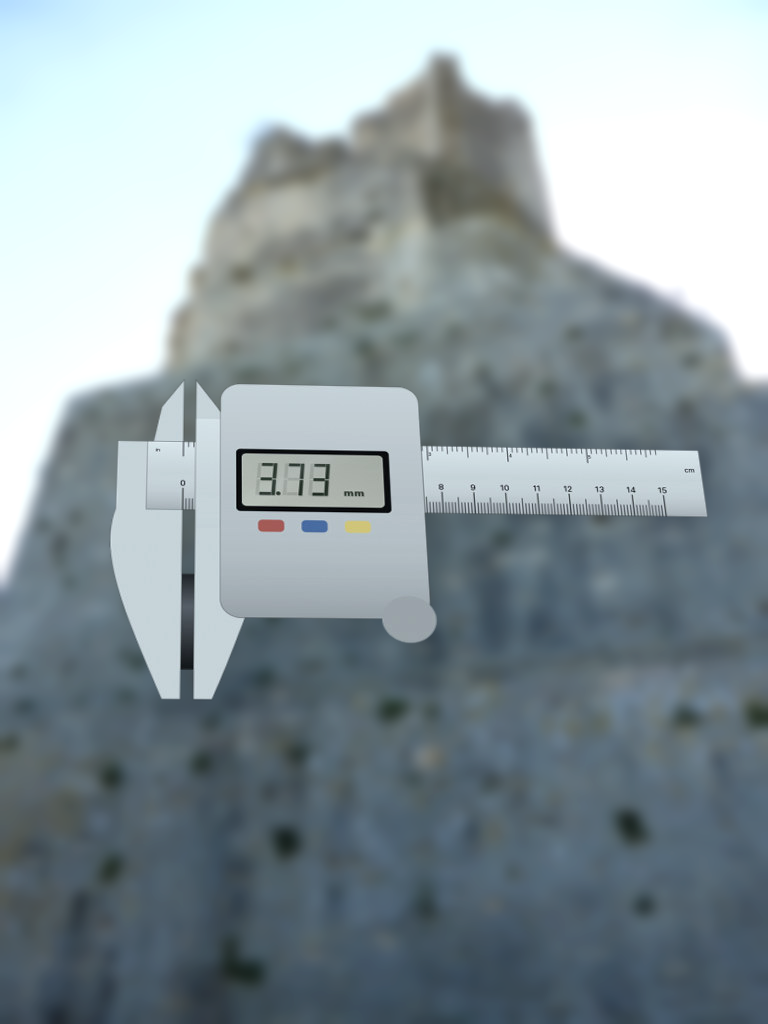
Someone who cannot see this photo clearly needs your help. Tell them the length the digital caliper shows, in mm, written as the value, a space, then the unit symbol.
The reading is 3.73 mm
